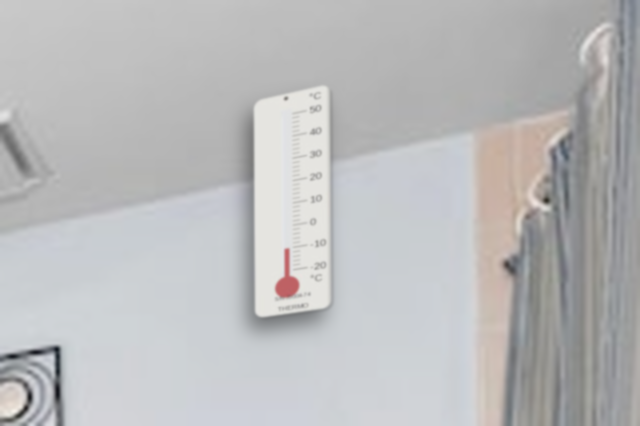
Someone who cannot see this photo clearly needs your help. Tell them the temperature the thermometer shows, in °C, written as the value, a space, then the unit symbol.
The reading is -10 °C
